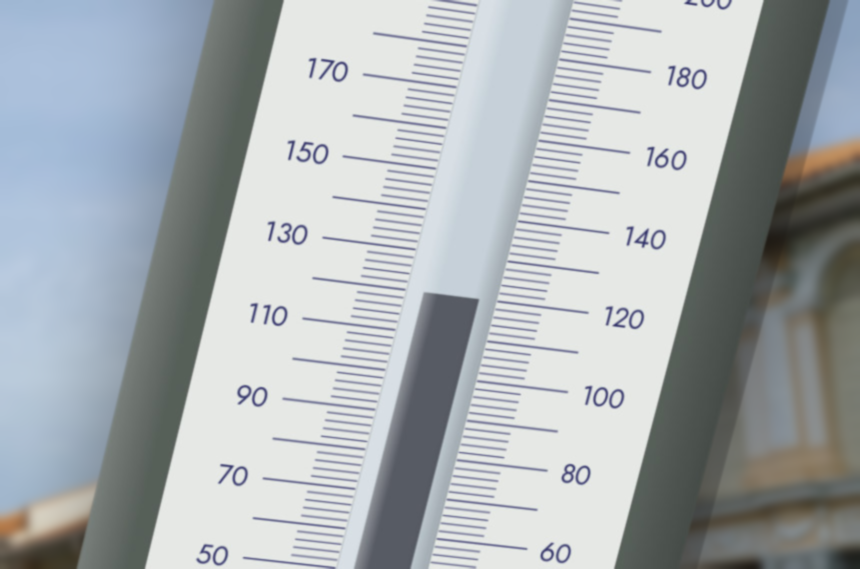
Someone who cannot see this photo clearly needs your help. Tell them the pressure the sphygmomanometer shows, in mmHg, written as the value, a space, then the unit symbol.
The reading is 120 mmHg
